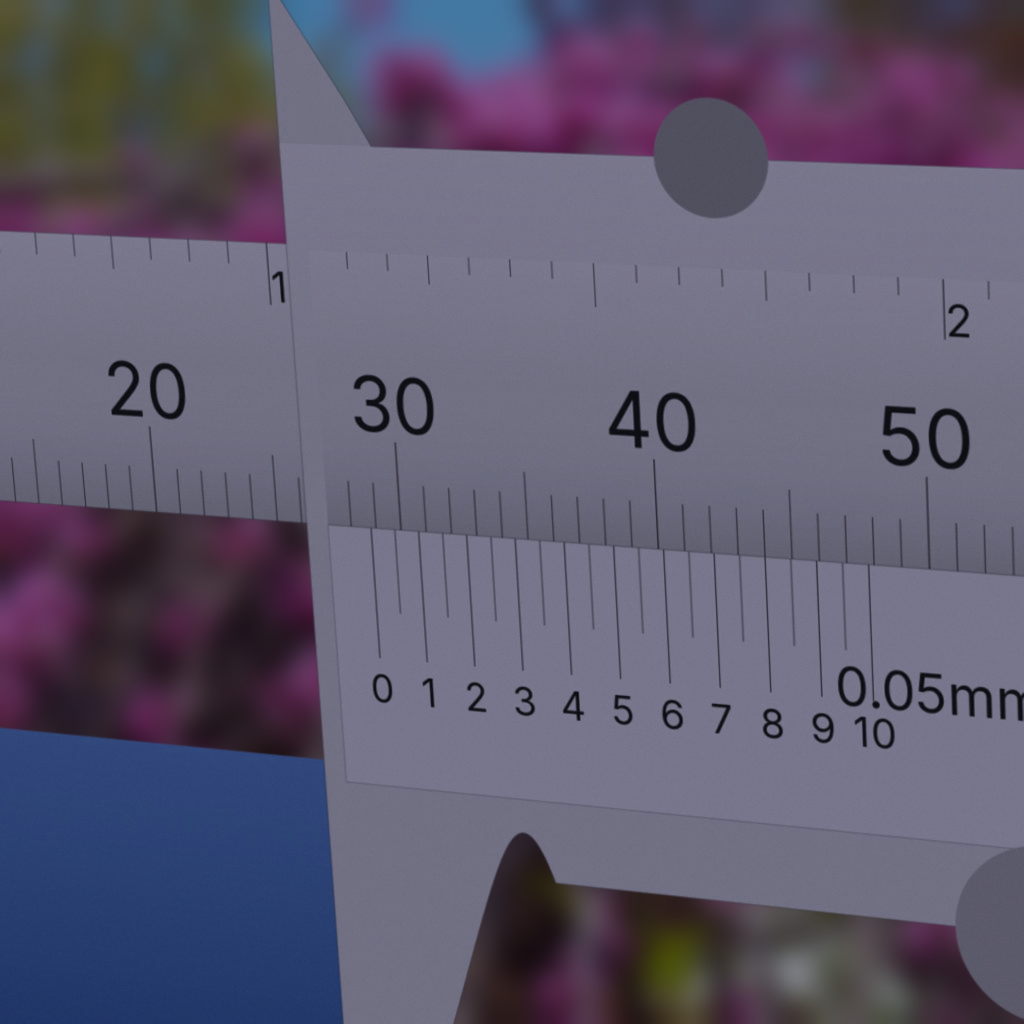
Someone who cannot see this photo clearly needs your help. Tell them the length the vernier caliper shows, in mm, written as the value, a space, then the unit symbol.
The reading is 28.8 mm
